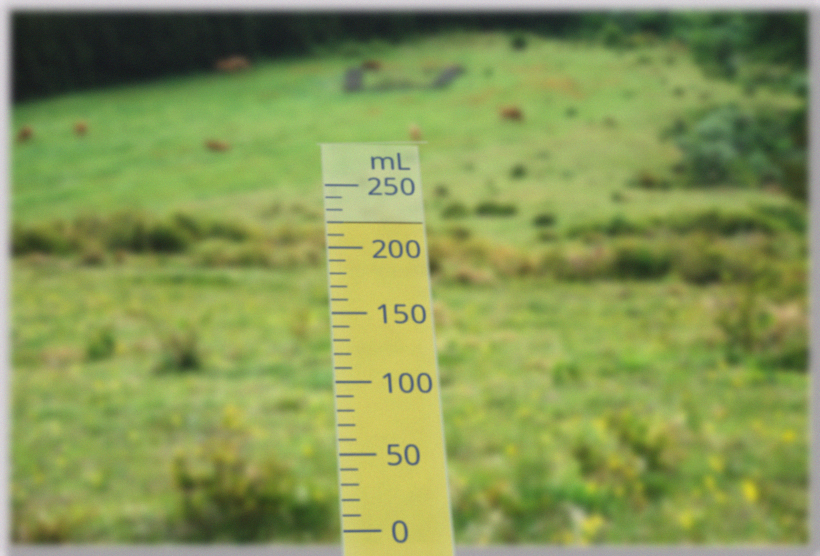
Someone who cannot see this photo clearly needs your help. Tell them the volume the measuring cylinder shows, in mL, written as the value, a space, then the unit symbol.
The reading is 220 mL
